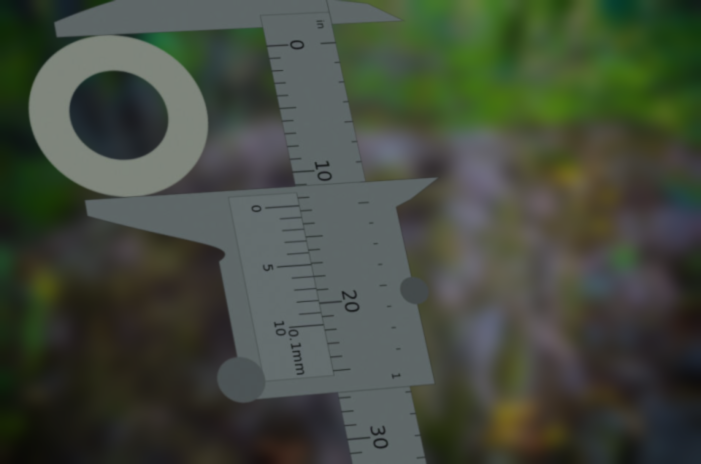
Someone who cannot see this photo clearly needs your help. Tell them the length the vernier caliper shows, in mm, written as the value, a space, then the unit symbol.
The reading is 12.6 mm
